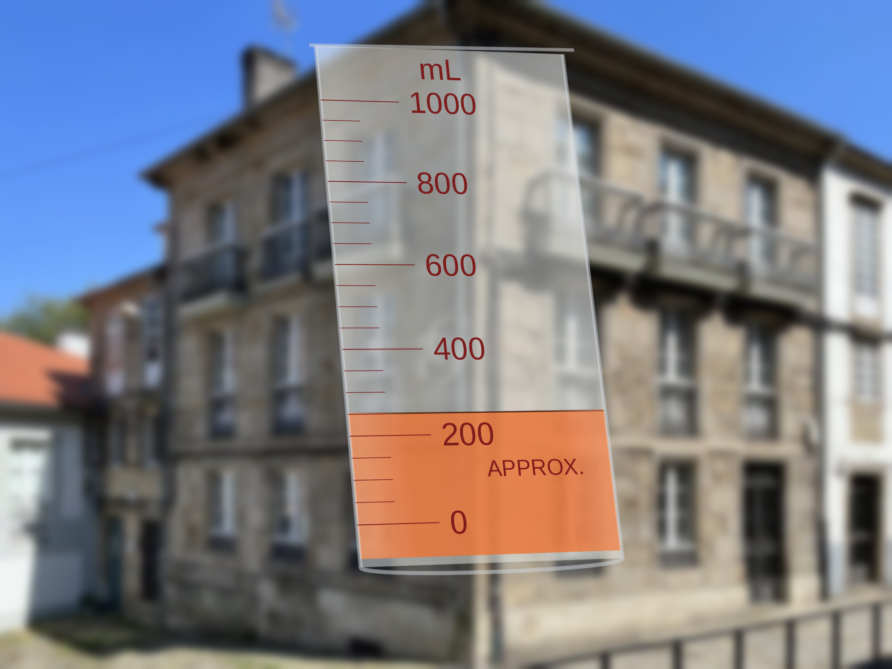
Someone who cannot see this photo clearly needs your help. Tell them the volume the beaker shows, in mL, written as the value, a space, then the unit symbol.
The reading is 250 mL
